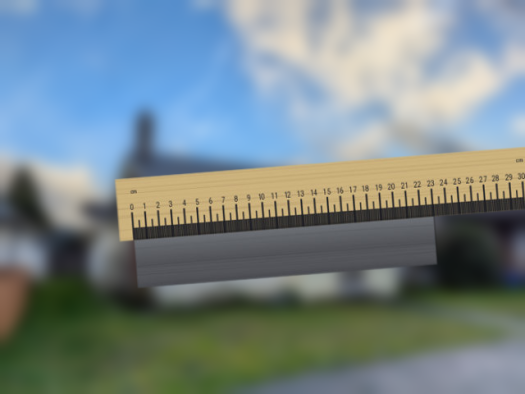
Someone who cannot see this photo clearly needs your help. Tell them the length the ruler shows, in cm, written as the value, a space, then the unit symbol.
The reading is 23 cm
